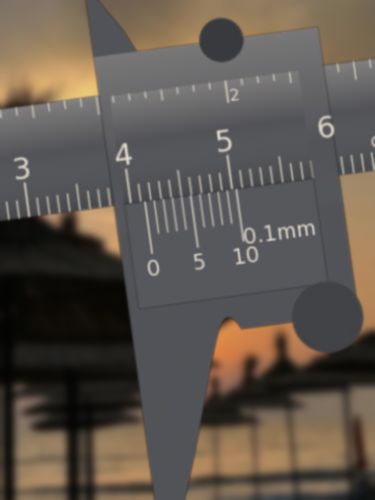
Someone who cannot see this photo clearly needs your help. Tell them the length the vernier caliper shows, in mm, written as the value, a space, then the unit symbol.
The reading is 41.4 mm
